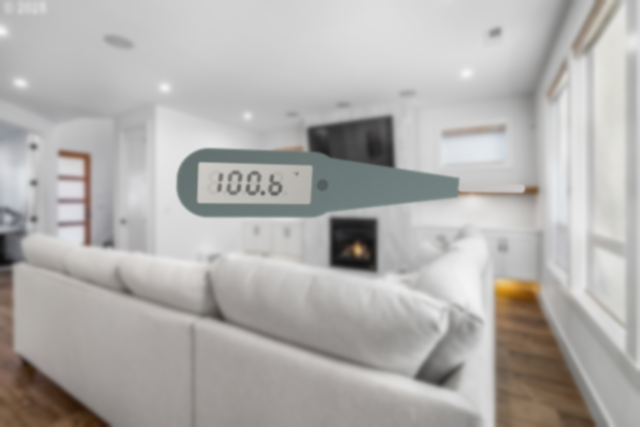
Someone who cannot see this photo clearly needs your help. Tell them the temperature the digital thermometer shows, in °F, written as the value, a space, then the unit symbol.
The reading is 100.6 °F
